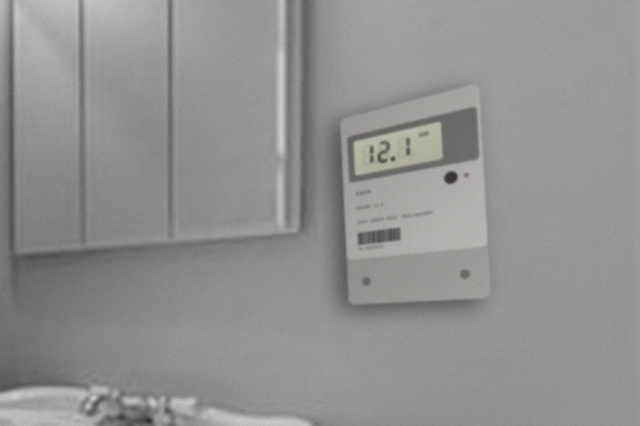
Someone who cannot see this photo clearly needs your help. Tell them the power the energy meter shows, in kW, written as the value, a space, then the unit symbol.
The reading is 12.1 kW
